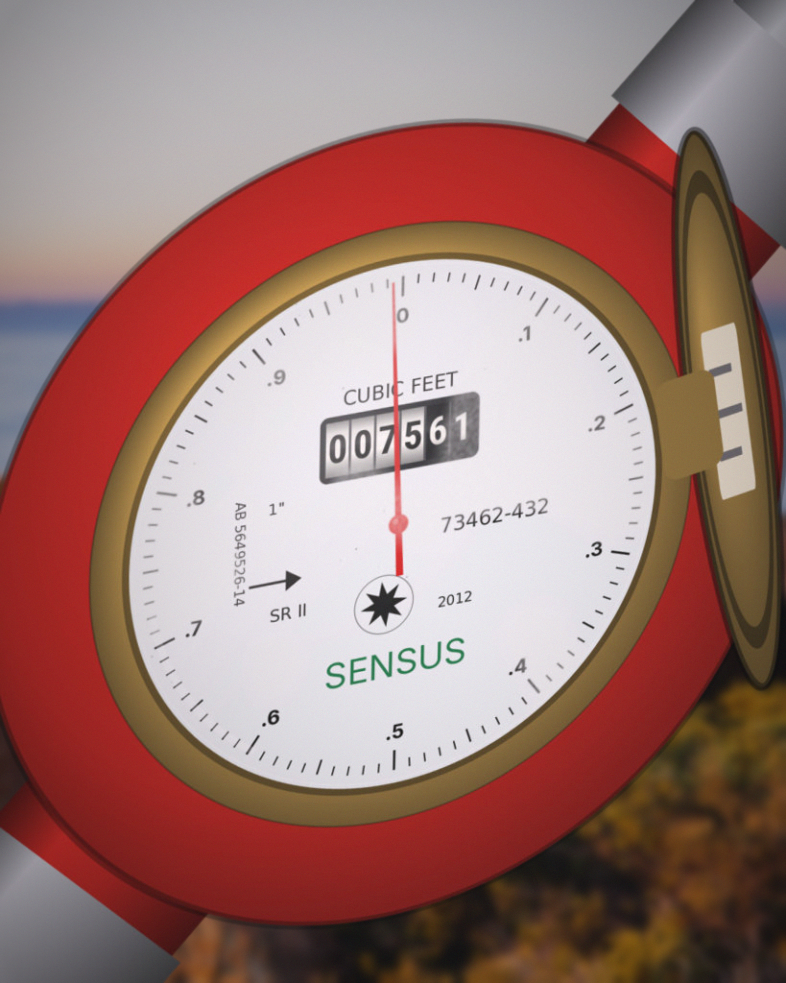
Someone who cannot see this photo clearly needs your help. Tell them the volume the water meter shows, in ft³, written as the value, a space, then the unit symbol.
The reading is 7560.99 ft³
